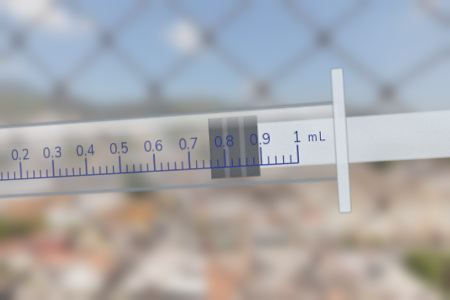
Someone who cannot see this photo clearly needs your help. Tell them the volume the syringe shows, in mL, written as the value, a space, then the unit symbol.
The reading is 0.76 mL
